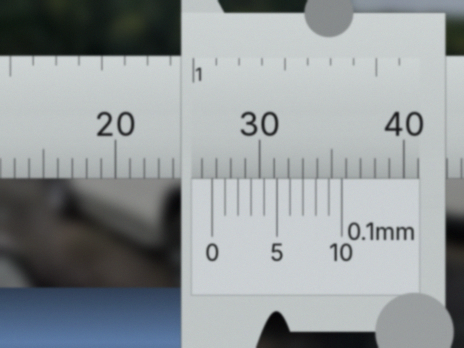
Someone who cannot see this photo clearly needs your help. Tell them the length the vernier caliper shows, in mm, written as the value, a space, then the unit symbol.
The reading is 26.7 mm
